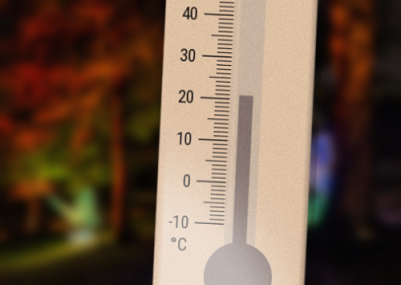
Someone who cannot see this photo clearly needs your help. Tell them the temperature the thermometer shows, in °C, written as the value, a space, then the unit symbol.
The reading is 21 °C
